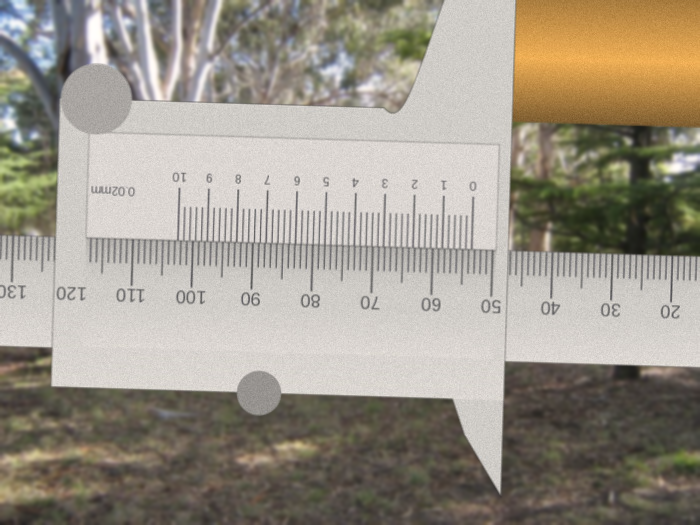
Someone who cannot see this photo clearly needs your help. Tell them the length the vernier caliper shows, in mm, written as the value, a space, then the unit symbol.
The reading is 53.5 mm
